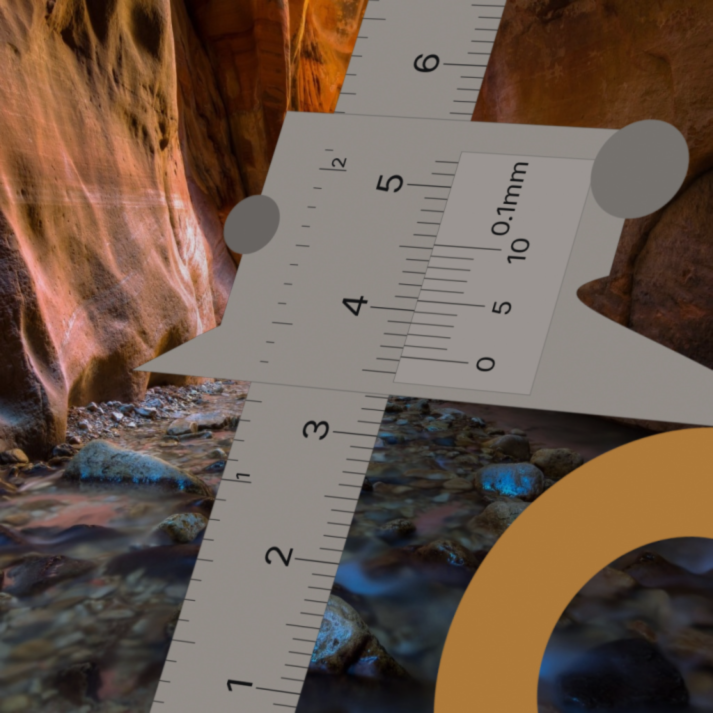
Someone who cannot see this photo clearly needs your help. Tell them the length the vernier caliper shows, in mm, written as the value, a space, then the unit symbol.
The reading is 36.3 mm
